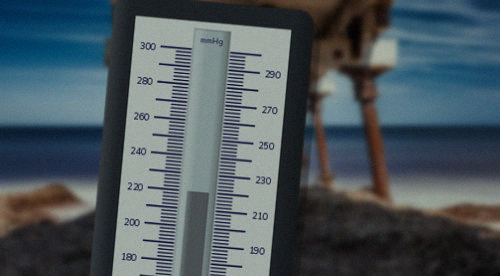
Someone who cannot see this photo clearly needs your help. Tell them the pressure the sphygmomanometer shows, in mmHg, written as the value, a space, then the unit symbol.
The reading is 220 mmHg
